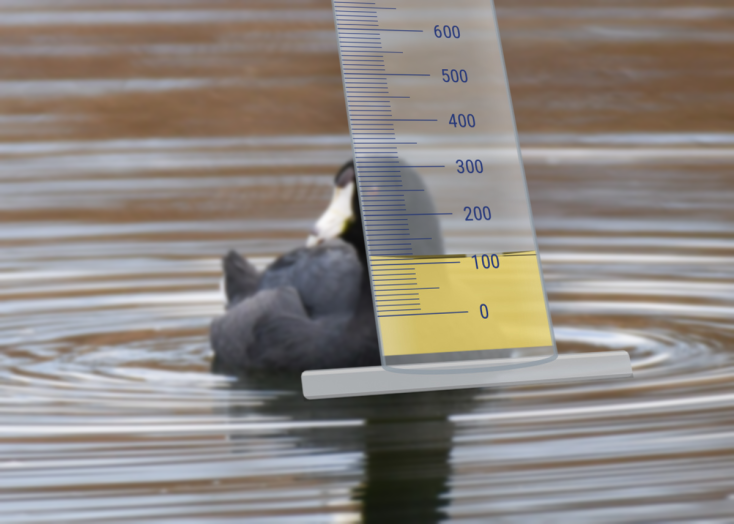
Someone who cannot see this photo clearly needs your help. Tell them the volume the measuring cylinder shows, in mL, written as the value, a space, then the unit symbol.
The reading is 110 mL
